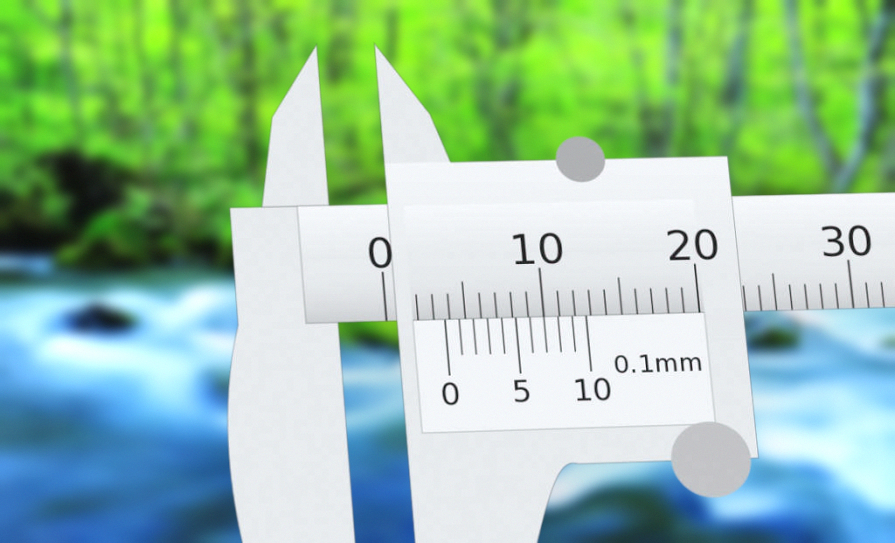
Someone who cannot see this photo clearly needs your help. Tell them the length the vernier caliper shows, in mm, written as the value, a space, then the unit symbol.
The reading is 3.7 mm
